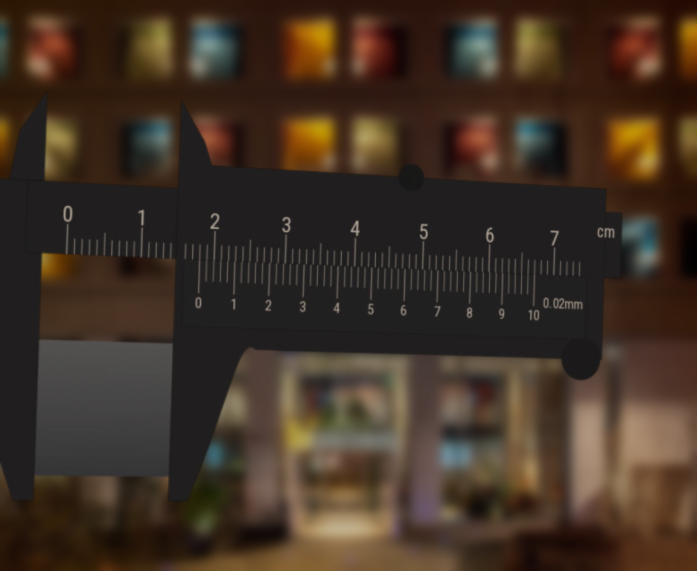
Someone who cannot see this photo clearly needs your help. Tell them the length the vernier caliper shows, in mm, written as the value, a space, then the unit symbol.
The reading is 18.0 mm
